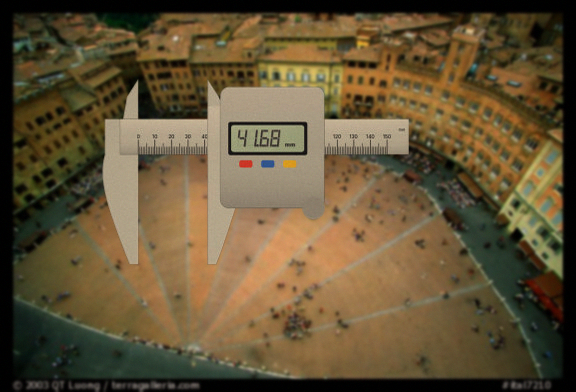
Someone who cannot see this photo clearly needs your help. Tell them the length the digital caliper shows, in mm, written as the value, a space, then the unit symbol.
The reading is 41.68 mm
